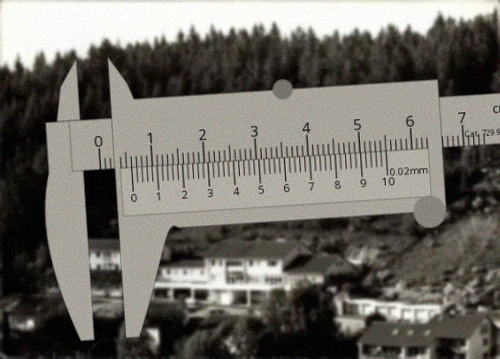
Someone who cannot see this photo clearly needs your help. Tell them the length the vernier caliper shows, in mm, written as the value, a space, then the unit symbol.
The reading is 6.0 mm
